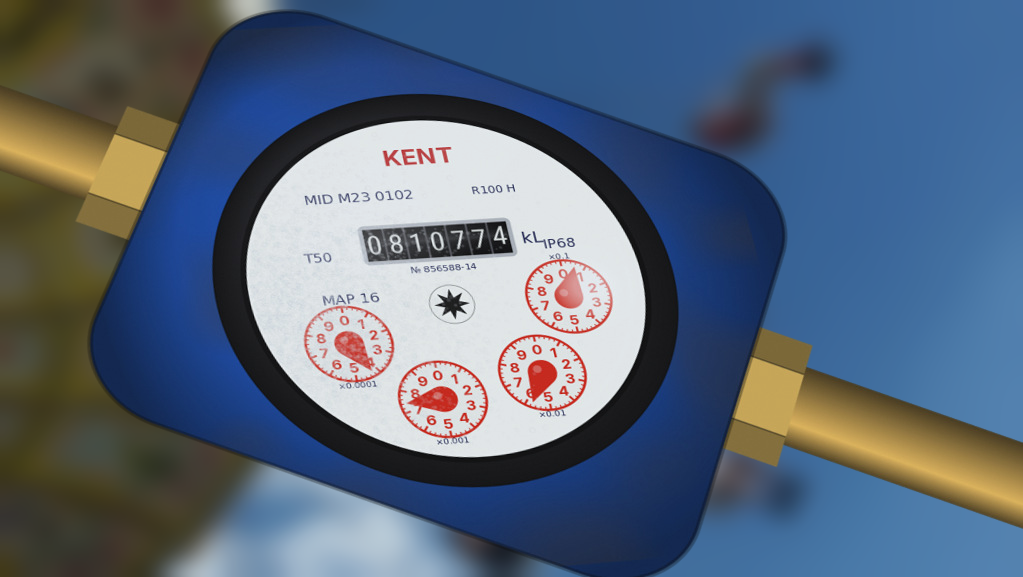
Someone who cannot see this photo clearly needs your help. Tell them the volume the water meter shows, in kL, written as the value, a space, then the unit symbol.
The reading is 810774.0574 kL
